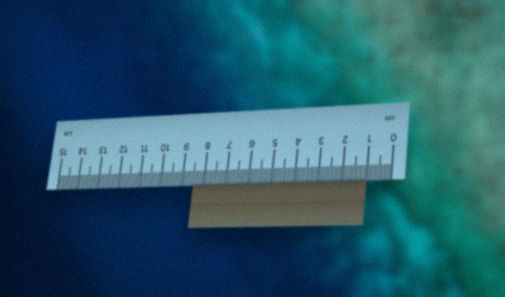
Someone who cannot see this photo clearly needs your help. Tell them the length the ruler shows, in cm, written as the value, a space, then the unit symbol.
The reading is 7.5 cm
